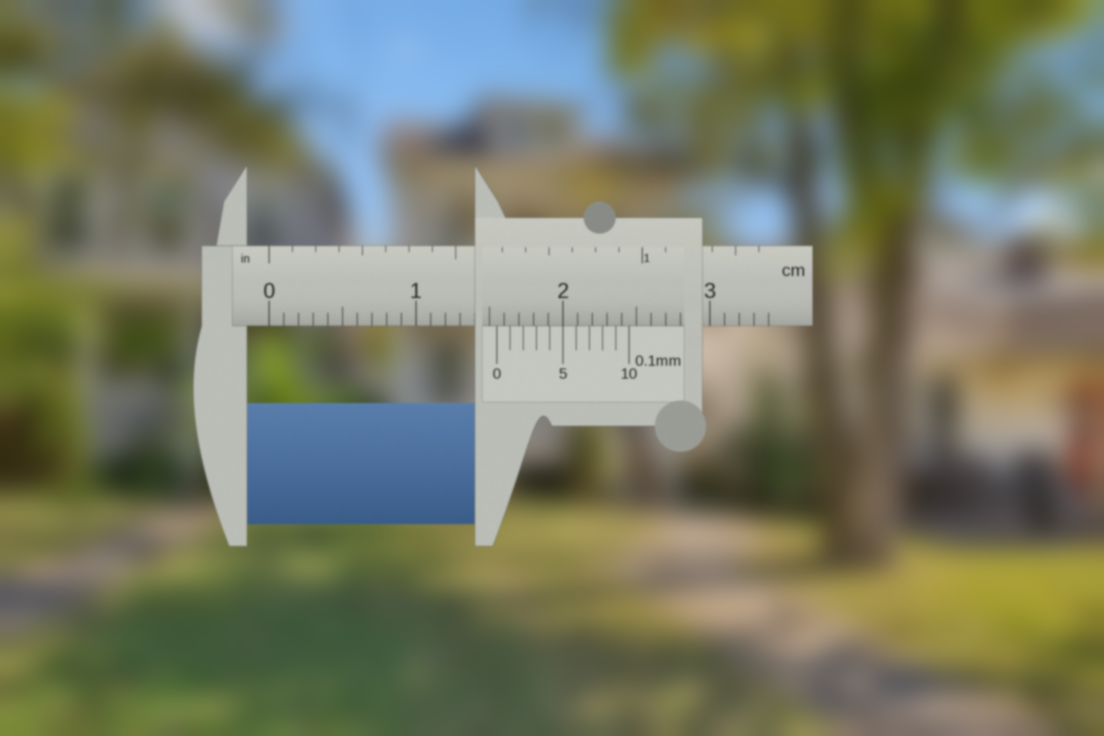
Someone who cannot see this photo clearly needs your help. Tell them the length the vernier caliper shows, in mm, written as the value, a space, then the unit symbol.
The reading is 15.5 mm
